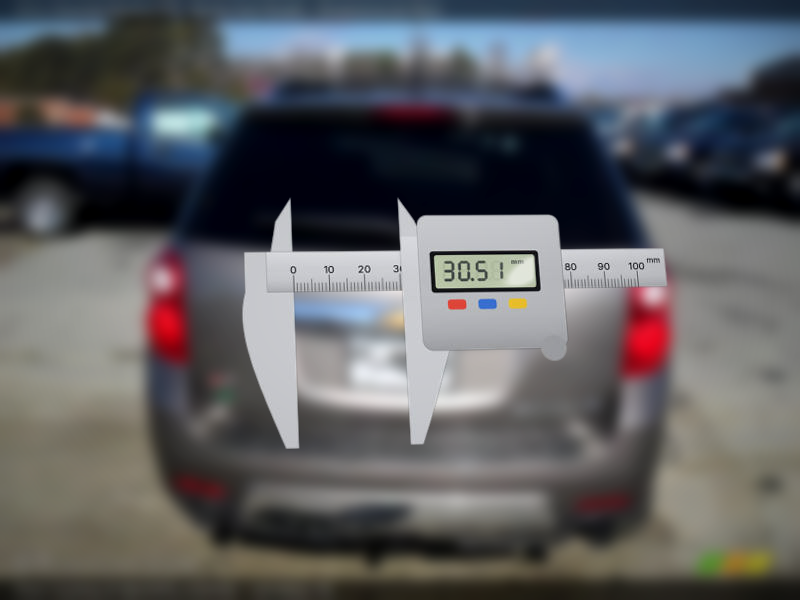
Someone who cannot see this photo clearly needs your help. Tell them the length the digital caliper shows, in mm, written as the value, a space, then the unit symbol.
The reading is 30.51 mm
